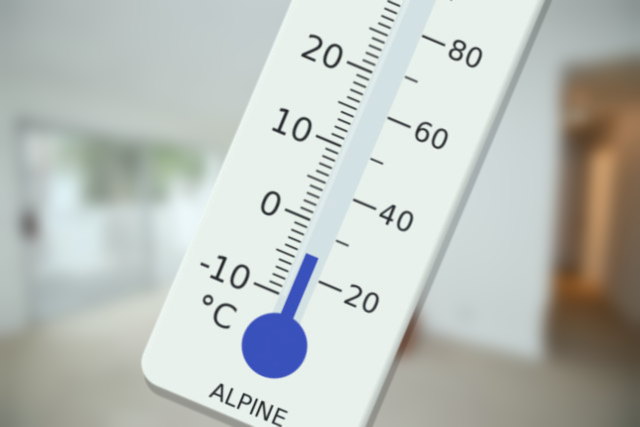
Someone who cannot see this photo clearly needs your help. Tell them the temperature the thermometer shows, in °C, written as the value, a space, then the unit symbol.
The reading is -4 °C
